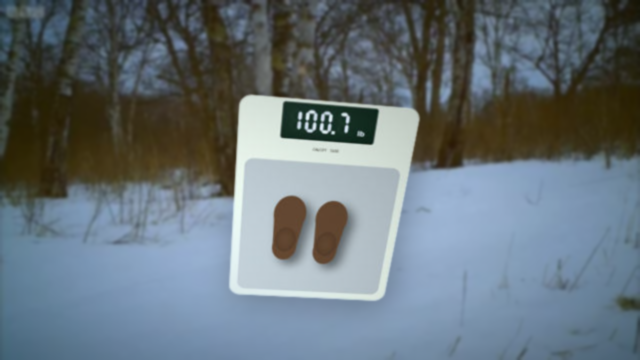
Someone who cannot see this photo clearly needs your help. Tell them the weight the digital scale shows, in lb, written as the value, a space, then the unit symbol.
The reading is 100.7 lb
